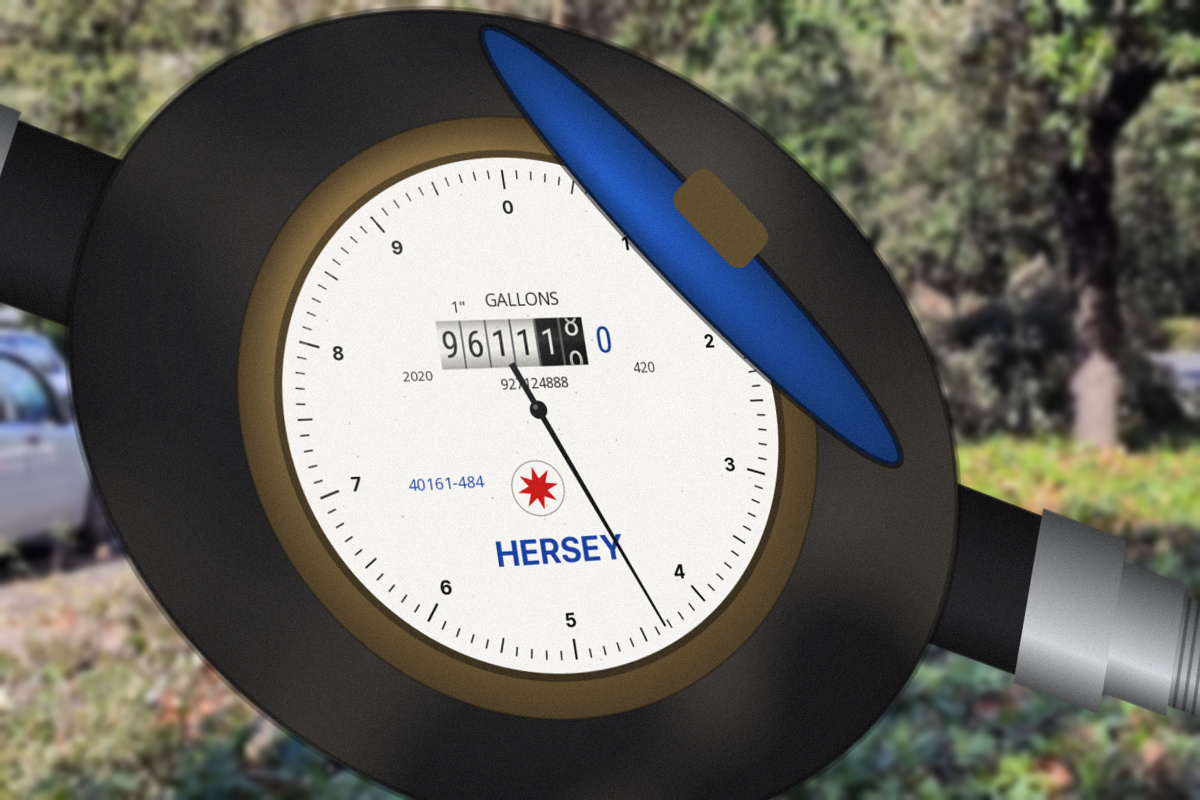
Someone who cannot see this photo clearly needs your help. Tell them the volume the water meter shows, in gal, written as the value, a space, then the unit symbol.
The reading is 9611184.3 gal
